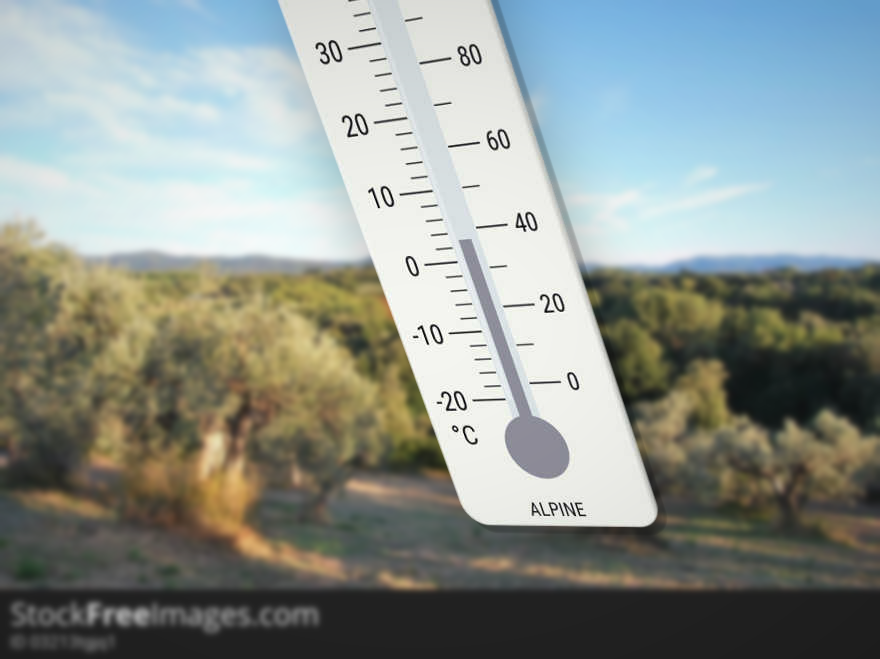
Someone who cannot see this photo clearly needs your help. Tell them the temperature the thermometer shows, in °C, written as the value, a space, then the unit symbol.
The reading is 3 °C
